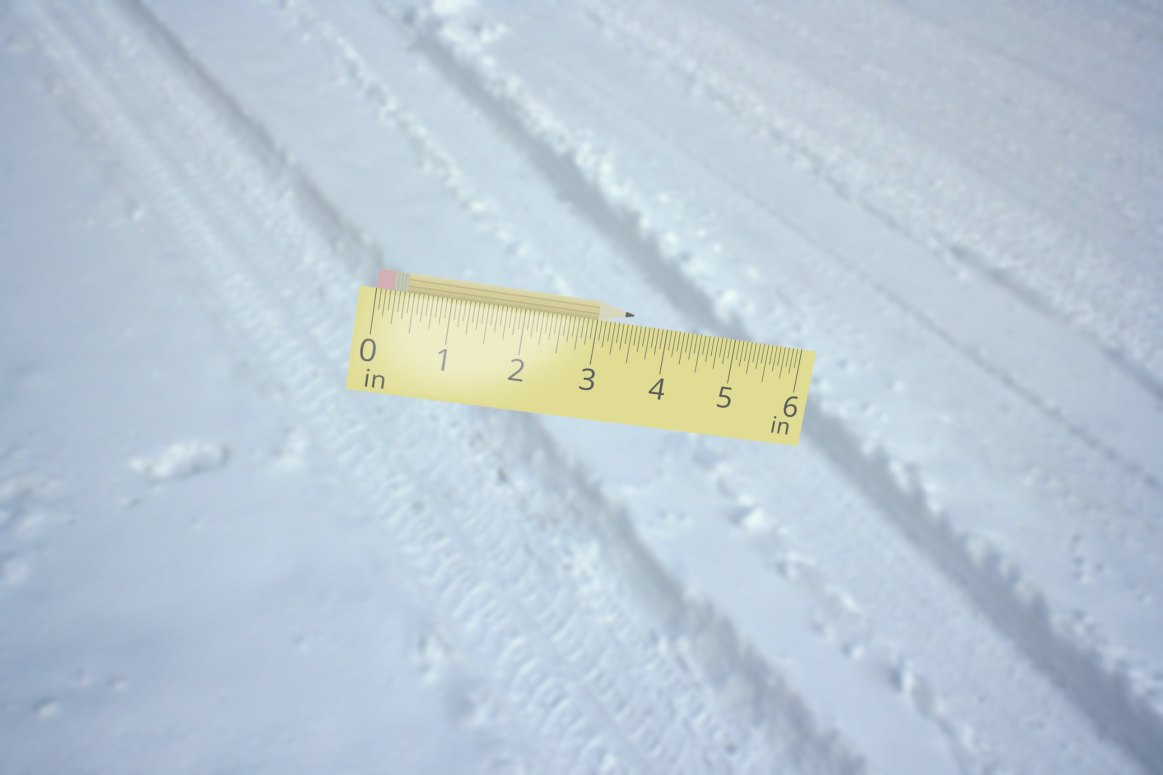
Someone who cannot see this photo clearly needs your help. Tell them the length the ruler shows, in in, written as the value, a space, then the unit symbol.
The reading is 3.5 in
